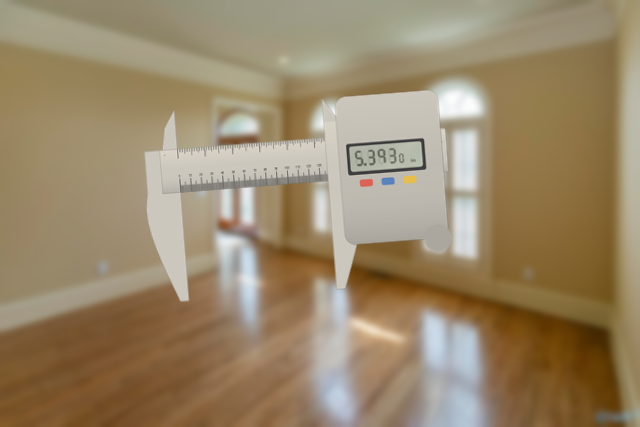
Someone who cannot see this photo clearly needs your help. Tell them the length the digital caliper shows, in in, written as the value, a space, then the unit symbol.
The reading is 5.3930 in
